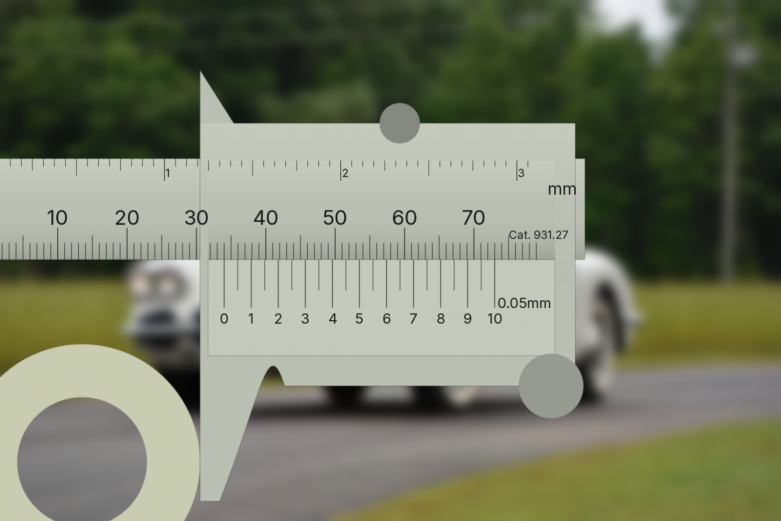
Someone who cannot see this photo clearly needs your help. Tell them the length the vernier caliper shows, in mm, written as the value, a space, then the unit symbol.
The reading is 34.0 mm
